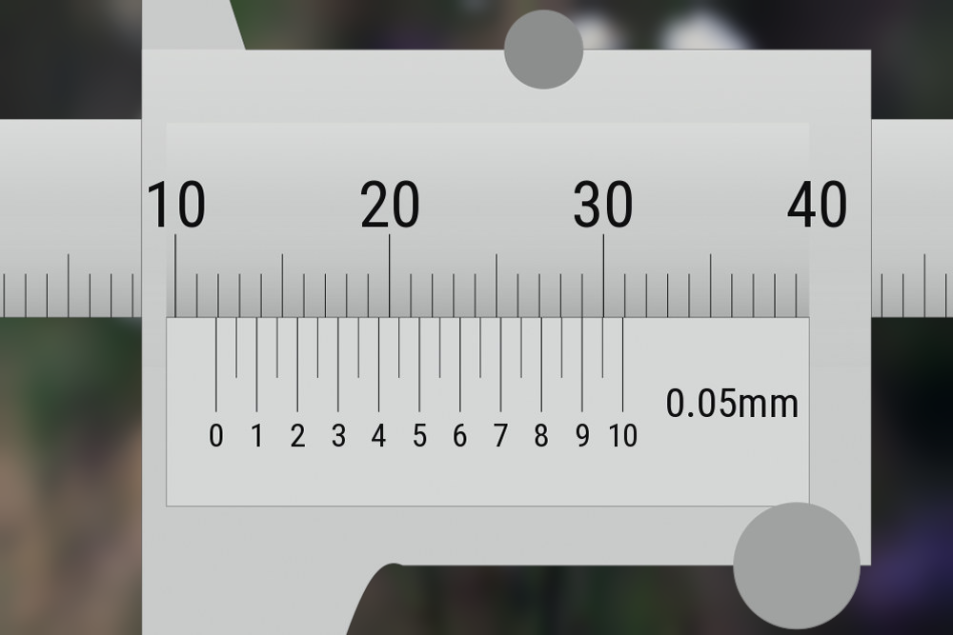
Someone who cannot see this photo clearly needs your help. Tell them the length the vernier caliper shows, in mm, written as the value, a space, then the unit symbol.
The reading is 11.90 mm
